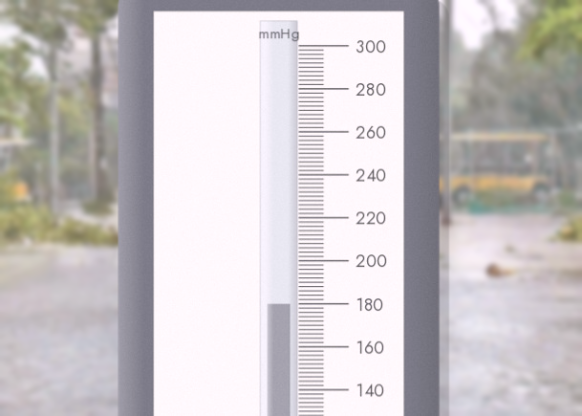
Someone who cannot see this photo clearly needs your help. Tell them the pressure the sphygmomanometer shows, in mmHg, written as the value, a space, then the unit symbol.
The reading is 180 mmHg
